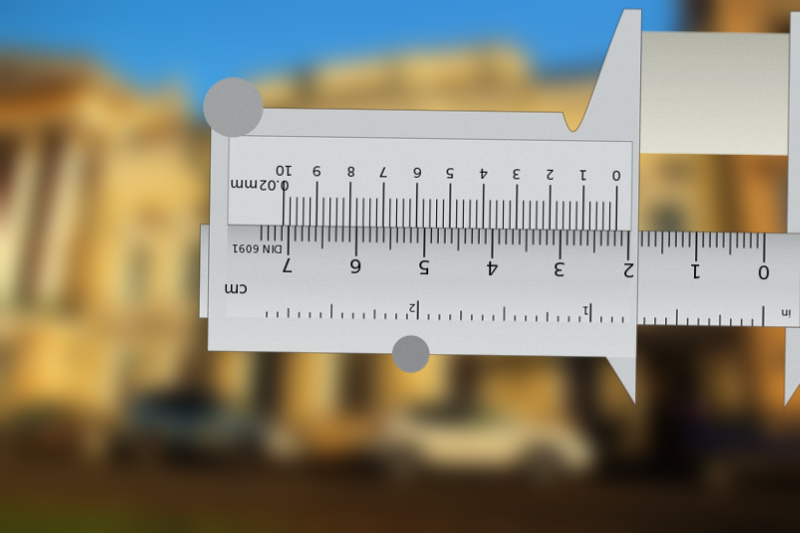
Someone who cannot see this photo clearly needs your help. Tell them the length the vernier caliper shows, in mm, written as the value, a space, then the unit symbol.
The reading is 21.8 mm
